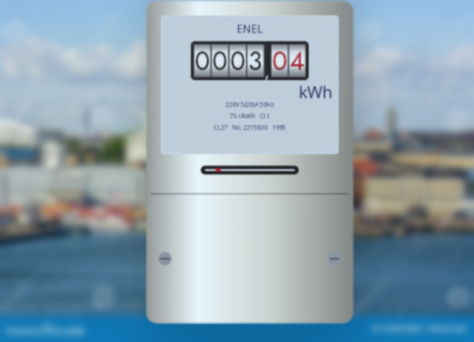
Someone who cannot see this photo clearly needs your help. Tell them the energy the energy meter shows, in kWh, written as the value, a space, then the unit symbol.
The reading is 3.04 kWh
